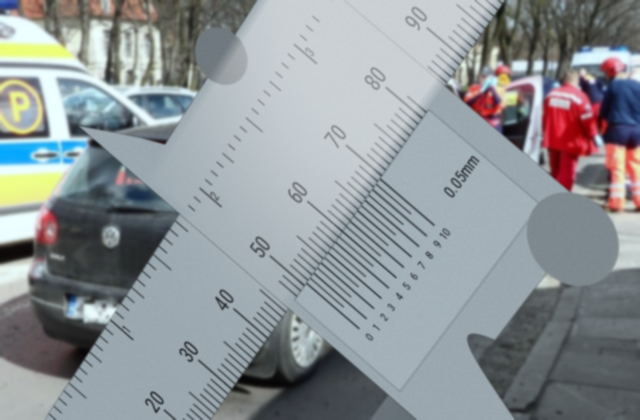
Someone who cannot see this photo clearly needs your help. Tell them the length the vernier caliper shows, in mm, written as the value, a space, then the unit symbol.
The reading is 50.5 mm
